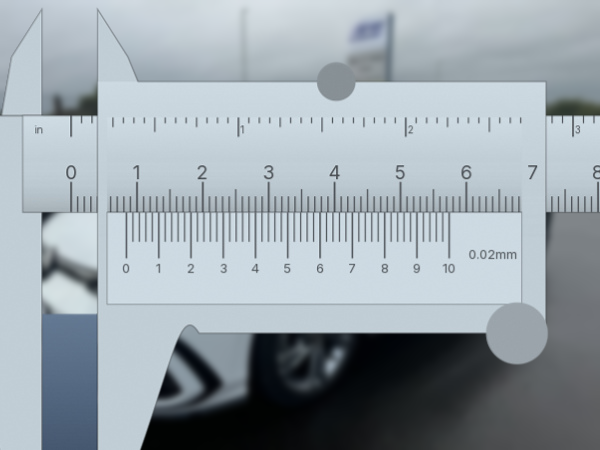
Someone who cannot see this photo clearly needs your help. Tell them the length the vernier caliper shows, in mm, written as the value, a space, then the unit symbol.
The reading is 8.4 mm
